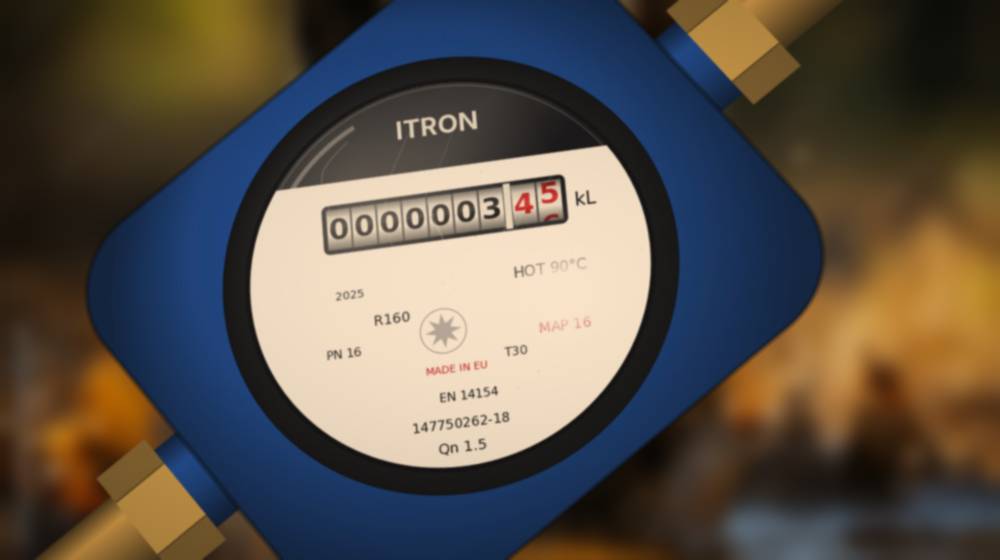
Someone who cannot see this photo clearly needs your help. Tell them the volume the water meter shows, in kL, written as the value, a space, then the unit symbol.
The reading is 3.45 kL
